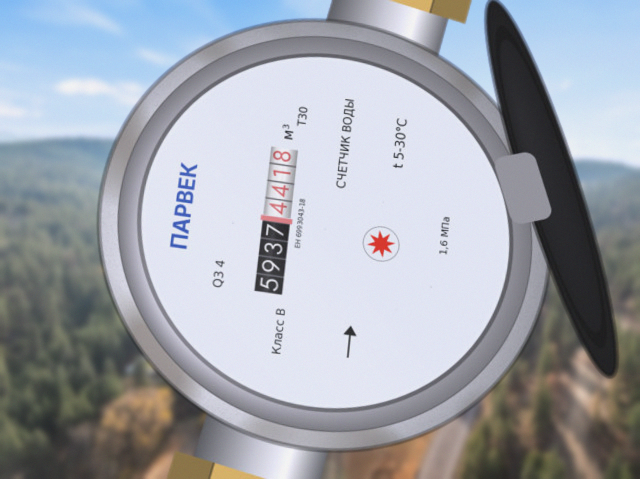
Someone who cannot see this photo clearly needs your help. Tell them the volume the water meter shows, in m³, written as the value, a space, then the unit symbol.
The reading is 5937.4418 m³
